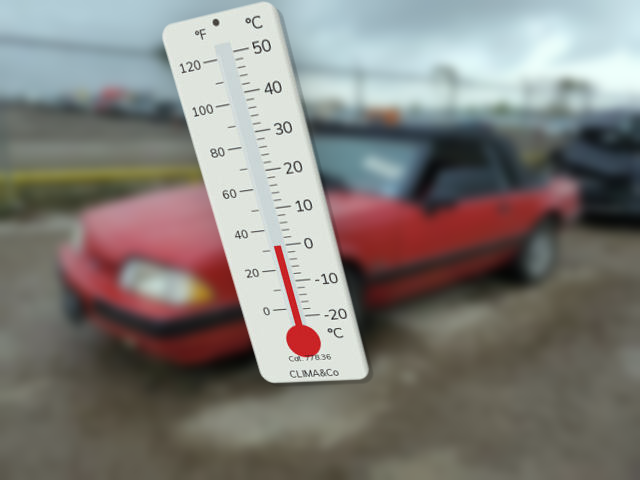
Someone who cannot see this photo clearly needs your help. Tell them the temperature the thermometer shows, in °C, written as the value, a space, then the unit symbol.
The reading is 0 °C
